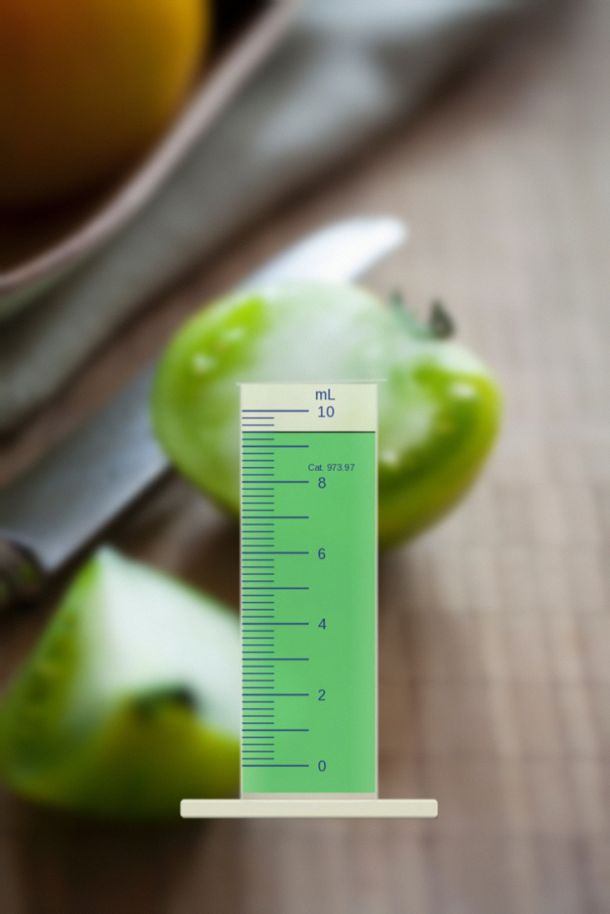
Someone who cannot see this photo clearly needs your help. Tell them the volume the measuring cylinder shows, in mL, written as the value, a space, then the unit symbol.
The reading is 9.4 mL
